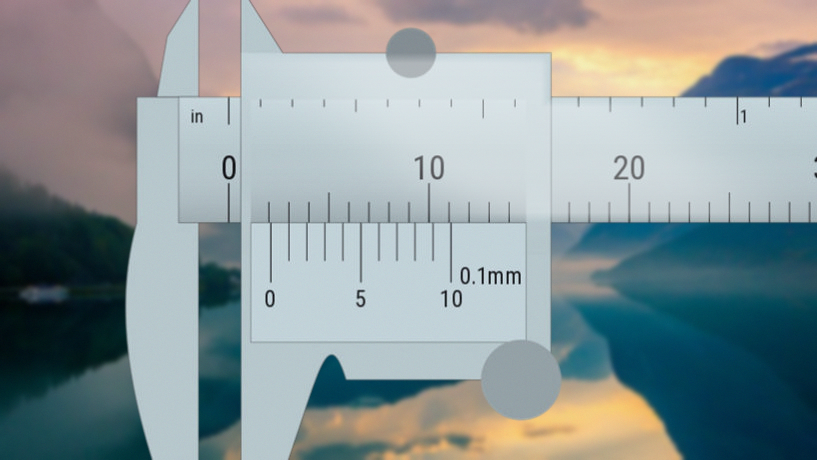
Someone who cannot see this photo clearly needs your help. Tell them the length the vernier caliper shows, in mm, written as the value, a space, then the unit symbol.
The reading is 2.1 mm
